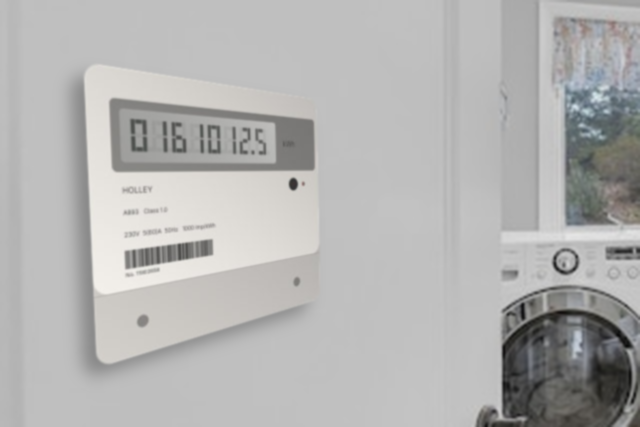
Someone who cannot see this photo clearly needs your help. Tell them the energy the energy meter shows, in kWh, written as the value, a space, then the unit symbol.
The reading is 161012.5 kWh
